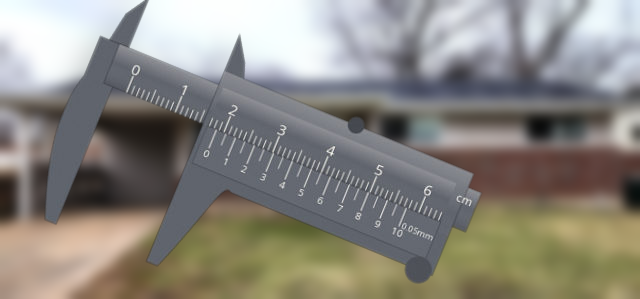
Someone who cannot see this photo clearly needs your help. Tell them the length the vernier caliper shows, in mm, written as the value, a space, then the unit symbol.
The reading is 18.5 mm
